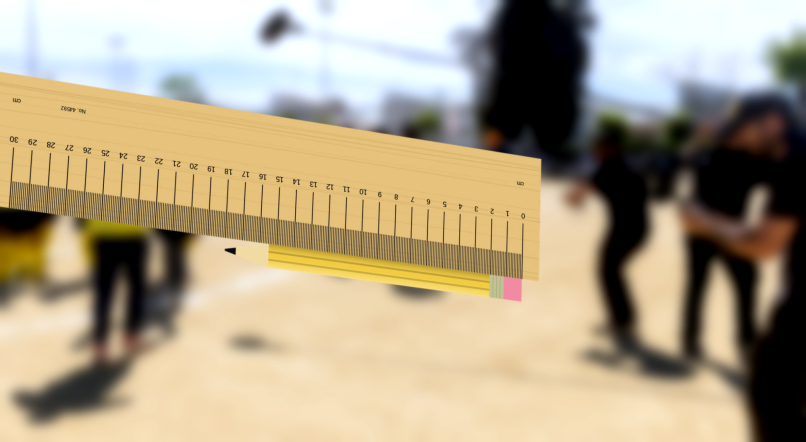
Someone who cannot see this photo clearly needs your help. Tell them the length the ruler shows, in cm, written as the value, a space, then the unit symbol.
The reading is 18 cm
